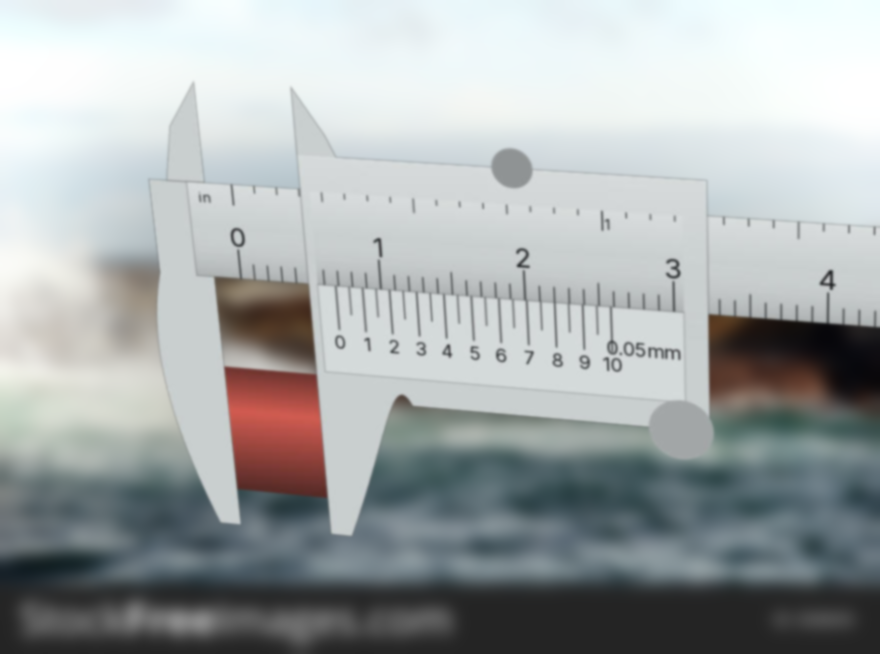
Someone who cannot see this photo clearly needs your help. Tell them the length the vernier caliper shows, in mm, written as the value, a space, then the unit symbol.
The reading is 6.8 mm
